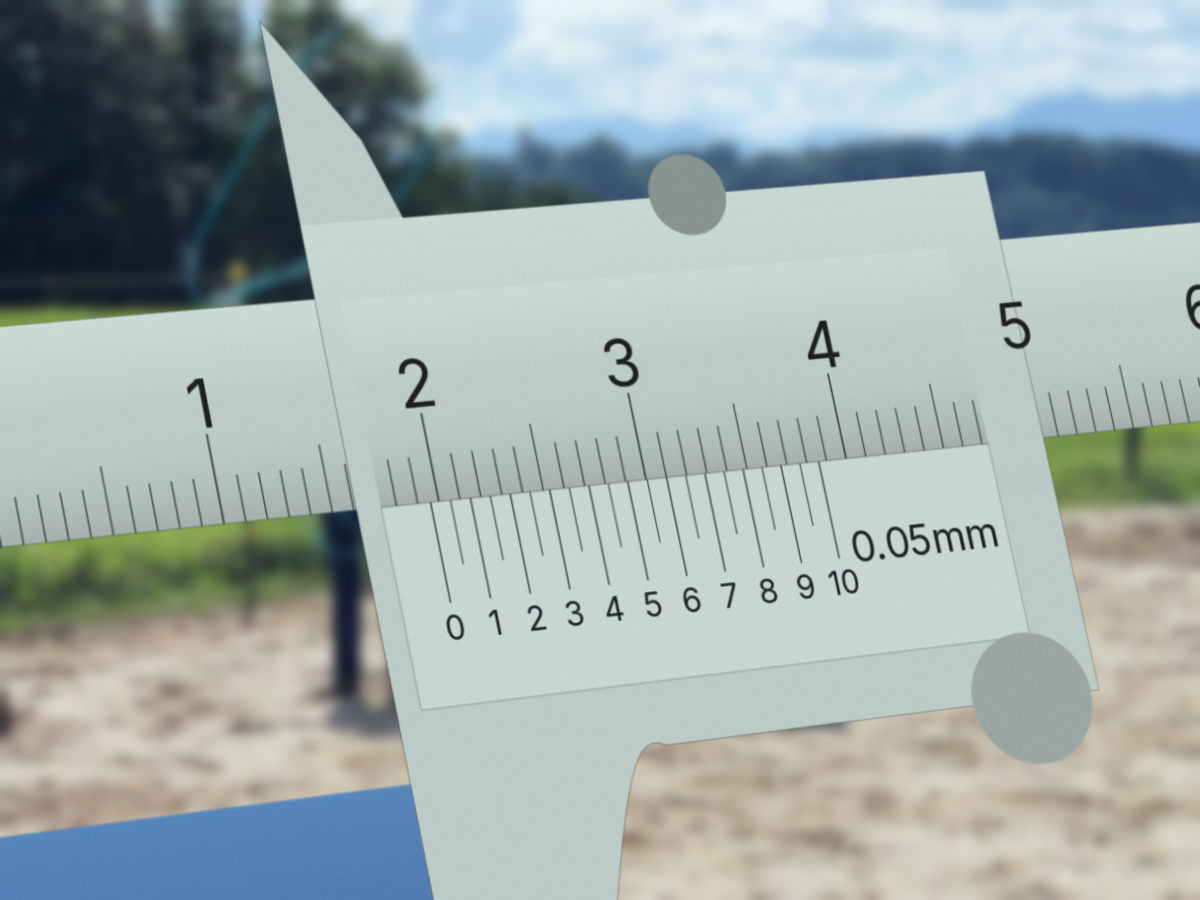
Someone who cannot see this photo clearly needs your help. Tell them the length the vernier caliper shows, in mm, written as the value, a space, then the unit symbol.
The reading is 19.6 mm
